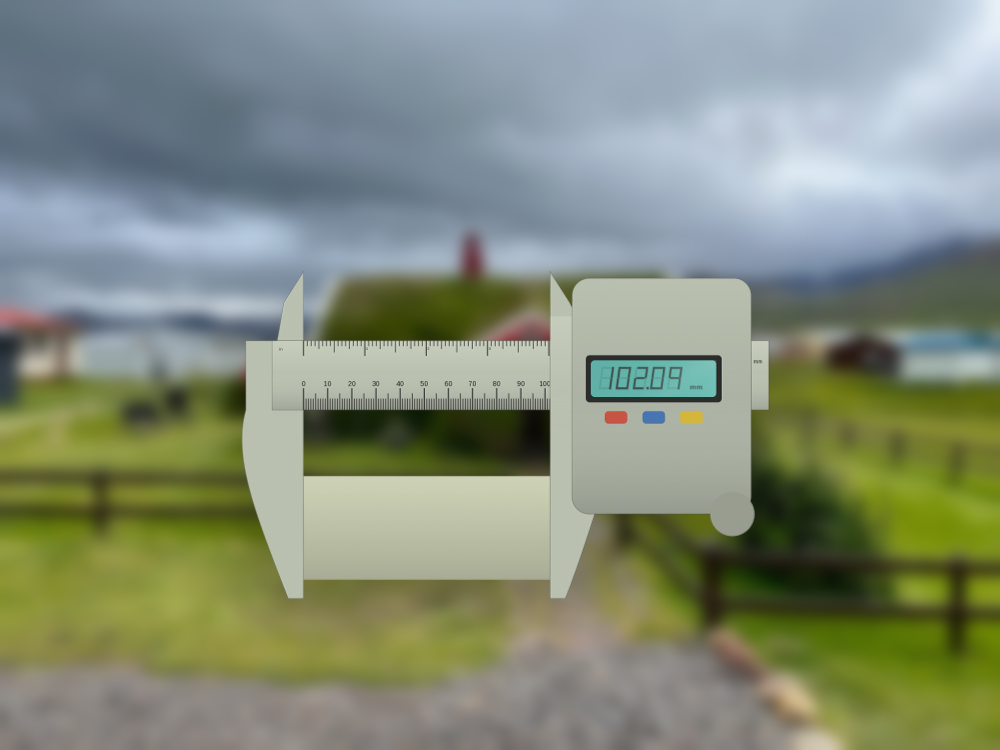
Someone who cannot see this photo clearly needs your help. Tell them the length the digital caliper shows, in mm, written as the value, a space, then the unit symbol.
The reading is 102.09 mm
